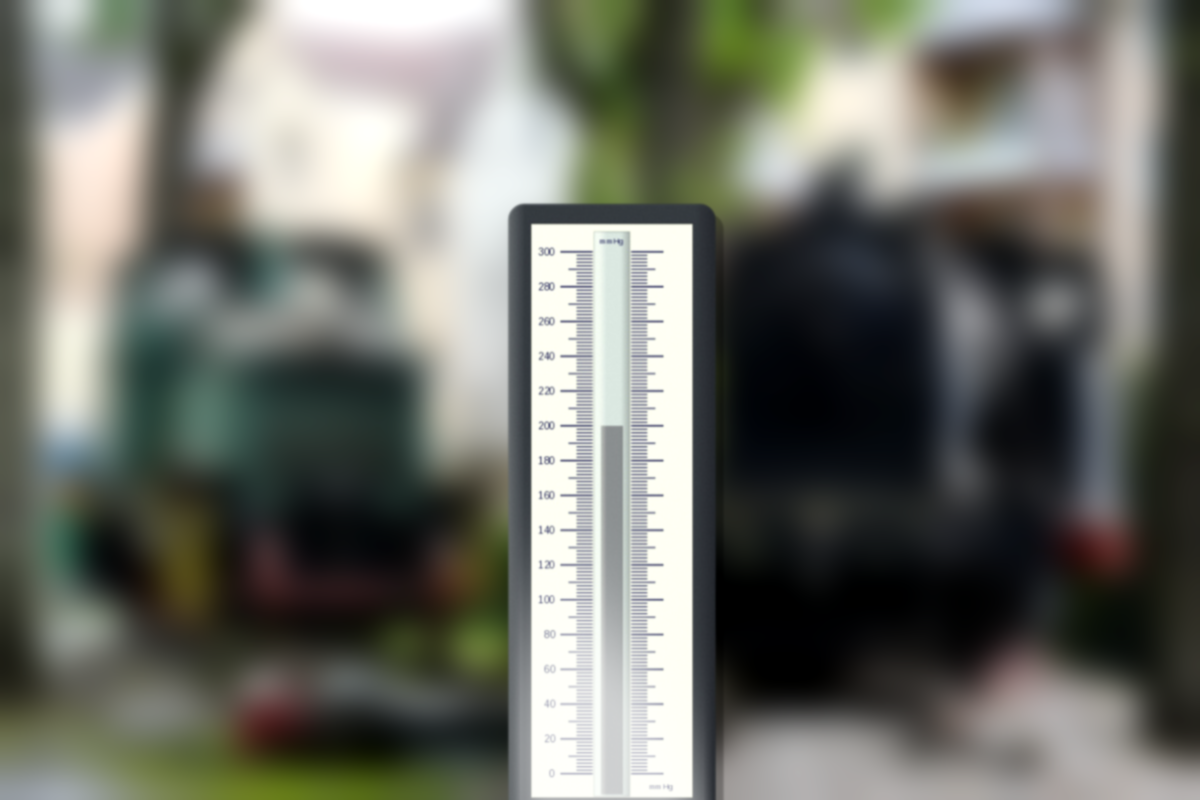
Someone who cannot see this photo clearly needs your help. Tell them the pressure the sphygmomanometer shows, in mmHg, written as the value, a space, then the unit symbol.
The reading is 200 mmHg
